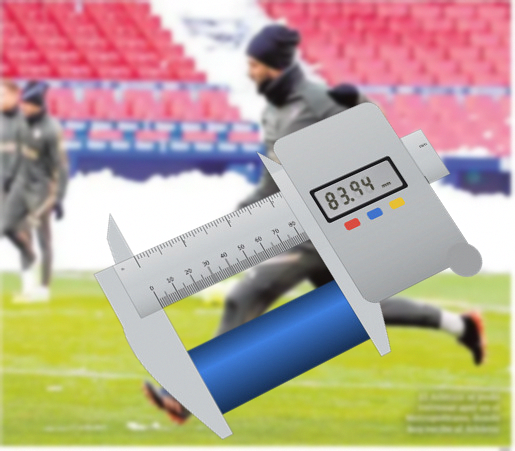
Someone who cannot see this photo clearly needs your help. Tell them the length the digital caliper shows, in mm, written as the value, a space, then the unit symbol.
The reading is 83.94 mm
